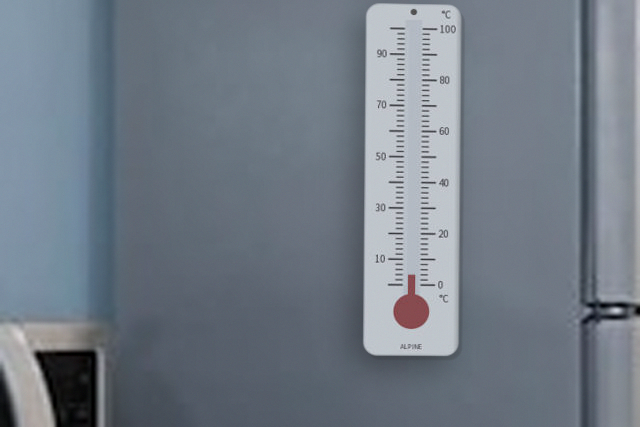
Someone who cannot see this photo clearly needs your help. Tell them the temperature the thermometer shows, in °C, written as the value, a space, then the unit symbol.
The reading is 4 °C
